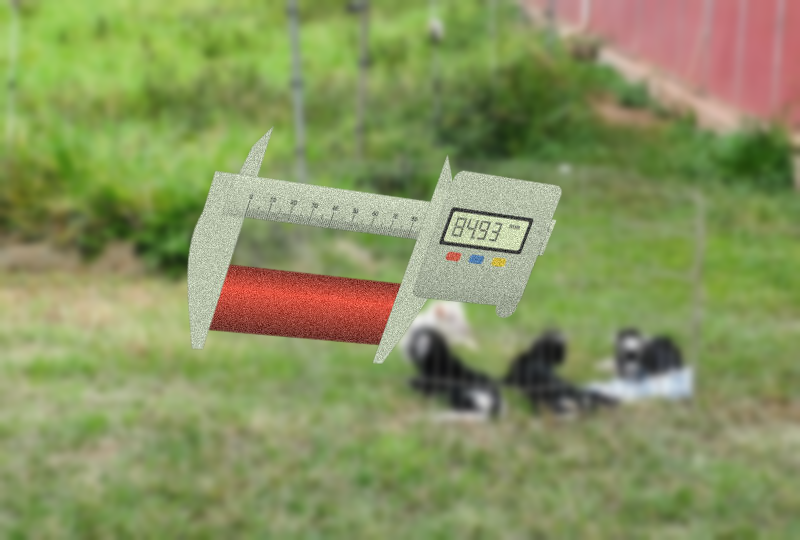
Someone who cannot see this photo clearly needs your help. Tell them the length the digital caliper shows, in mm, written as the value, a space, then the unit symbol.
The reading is 84.93 mm
